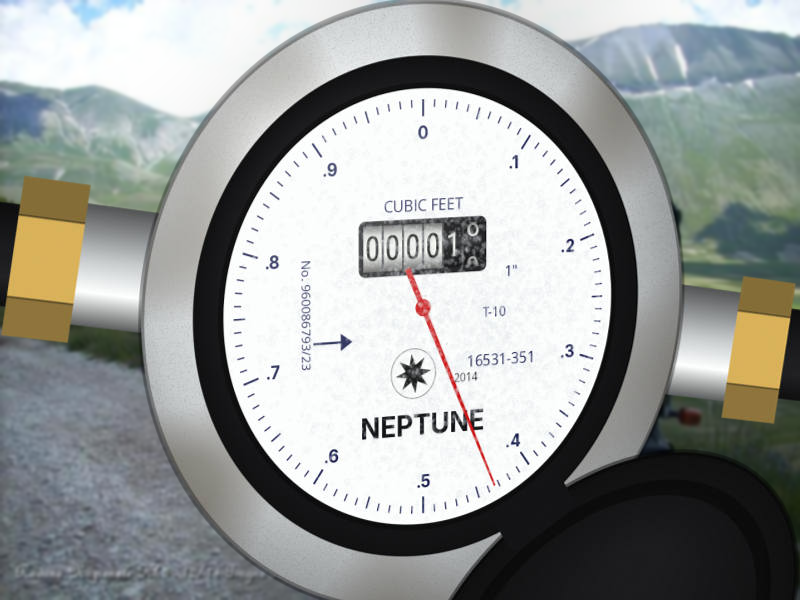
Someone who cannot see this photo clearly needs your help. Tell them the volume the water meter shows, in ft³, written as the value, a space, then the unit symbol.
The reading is 18.43 ft³
